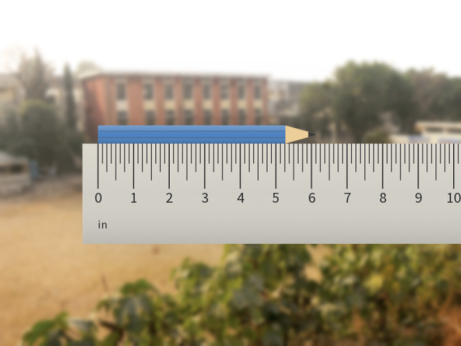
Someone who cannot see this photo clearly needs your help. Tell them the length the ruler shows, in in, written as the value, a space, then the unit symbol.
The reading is 6.125 in
